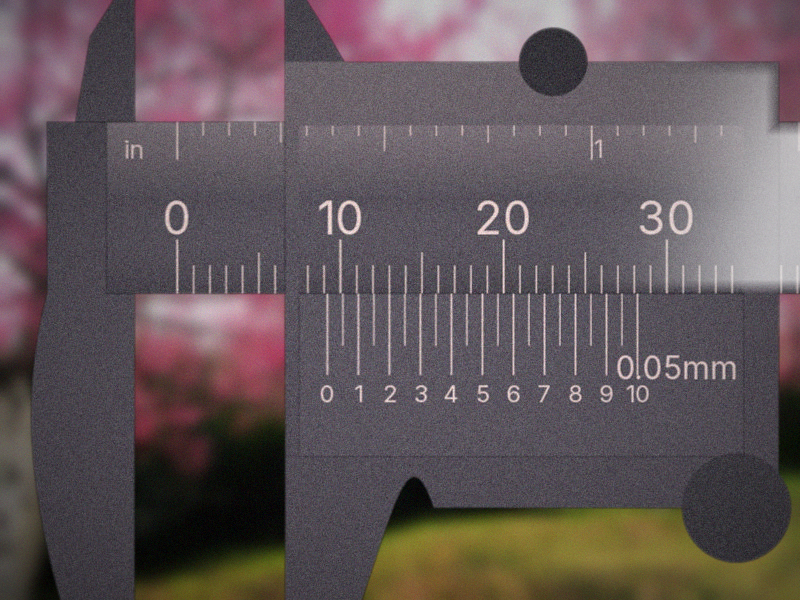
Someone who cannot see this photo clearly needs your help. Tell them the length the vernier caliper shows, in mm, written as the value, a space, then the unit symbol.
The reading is 9.2 mm
